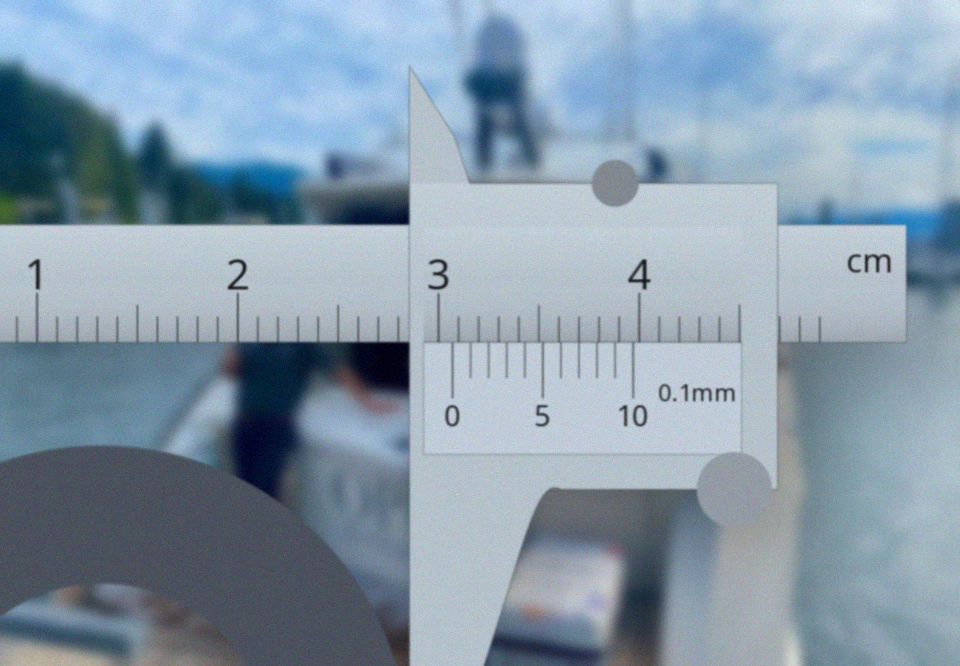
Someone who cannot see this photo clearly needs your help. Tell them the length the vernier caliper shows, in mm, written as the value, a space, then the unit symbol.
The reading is 30.7 mm
